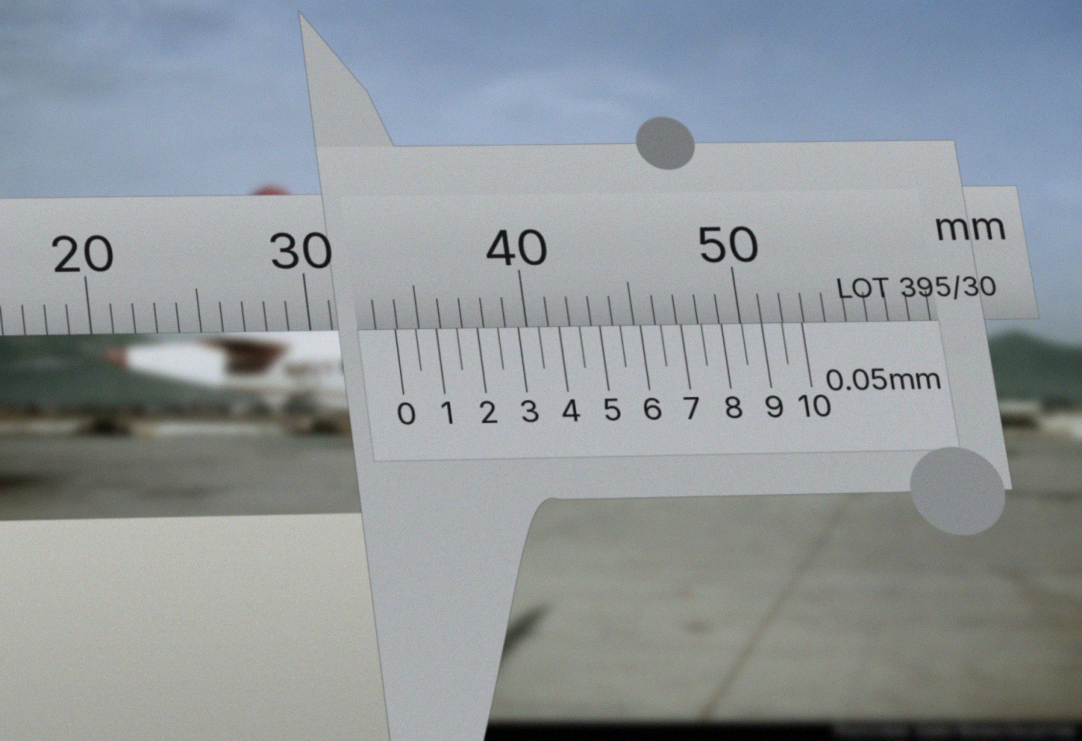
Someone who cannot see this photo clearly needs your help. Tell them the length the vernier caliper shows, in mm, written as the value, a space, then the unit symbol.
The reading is 33.9 mm
